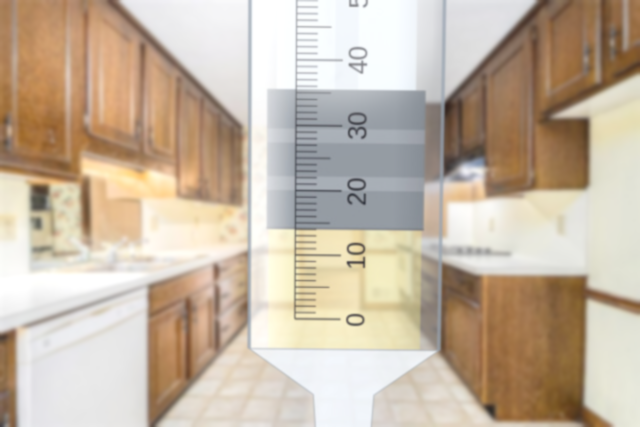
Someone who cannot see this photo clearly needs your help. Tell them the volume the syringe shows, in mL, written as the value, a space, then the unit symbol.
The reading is 14 mL
